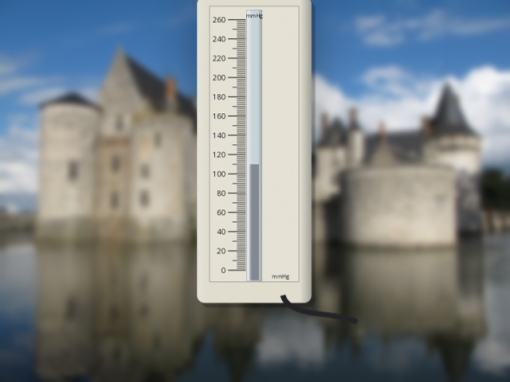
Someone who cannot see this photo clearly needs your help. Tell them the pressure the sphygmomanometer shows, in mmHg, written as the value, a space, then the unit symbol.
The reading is 110 mmHg
